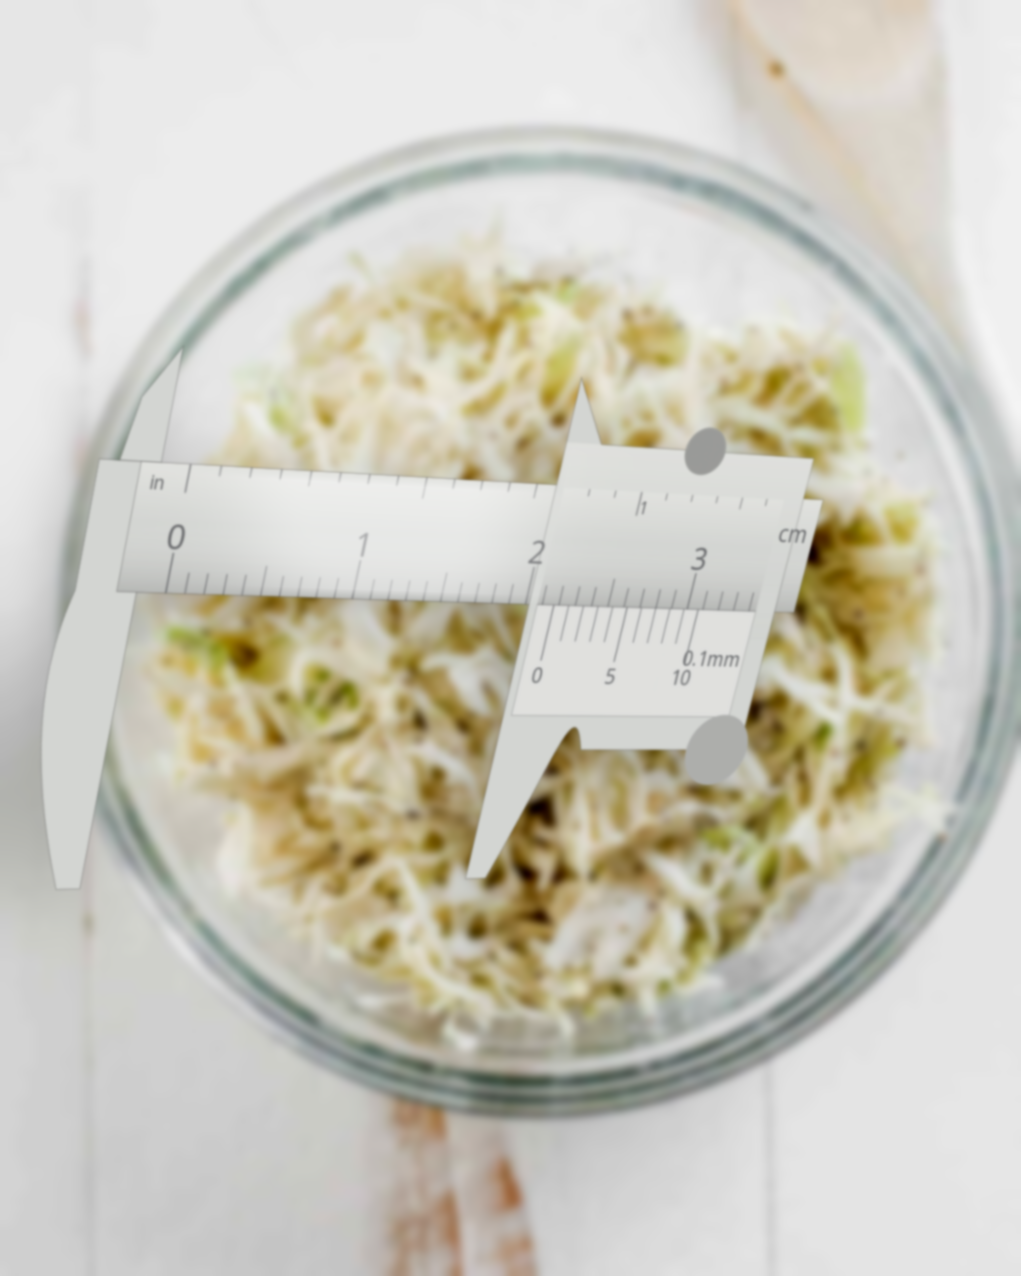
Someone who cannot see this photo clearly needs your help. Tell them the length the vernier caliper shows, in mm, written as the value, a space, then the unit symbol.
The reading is 21.7 mm
